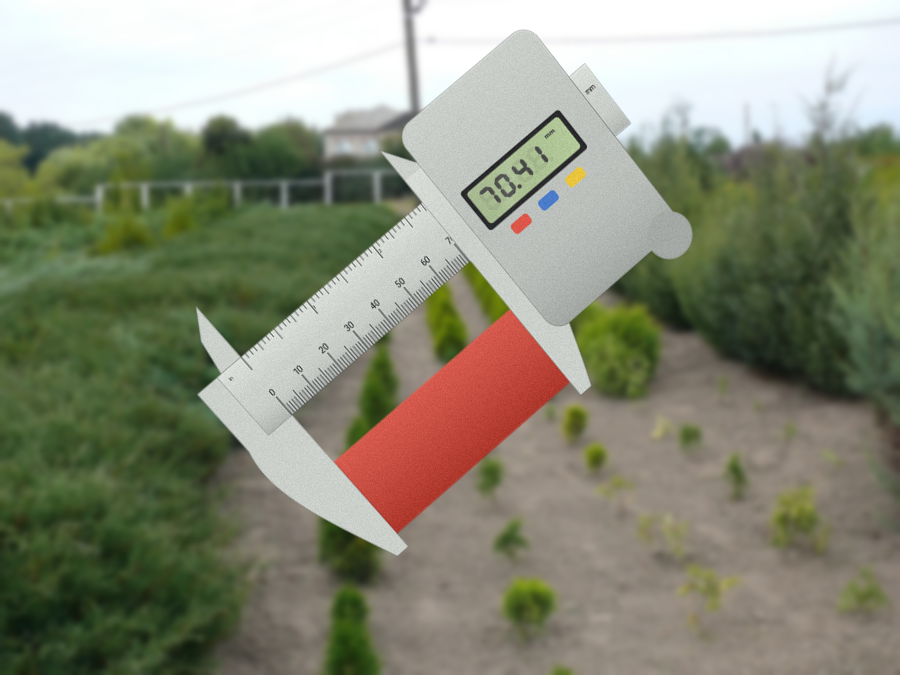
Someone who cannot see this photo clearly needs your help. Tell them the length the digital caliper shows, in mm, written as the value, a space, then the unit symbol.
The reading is 70.41 mm
